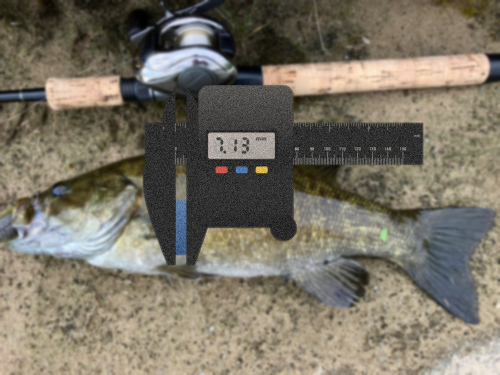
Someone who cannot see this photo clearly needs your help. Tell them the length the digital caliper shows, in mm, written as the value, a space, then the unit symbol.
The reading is 7.13 mm
